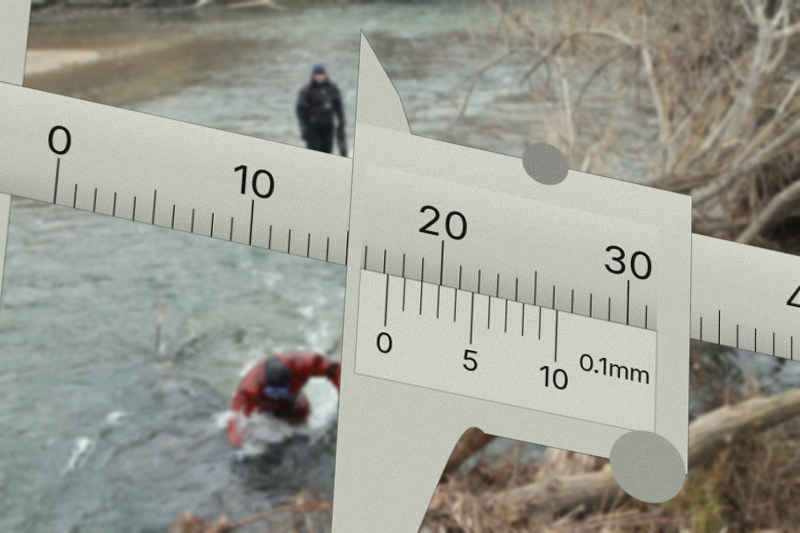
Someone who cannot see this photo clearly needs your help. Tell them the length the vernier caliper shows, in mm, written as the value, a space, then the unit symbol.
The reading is 17.2 mm
